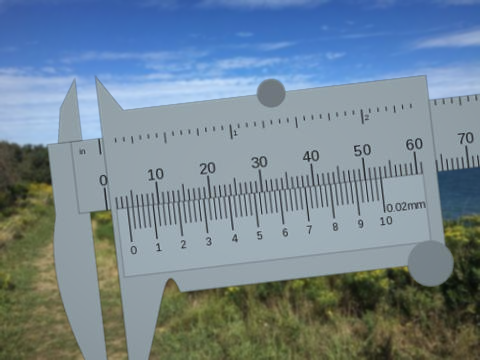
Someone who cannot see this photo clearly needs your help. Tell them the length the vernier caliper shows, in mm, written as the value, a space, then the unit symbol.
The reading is 4.0 mm
